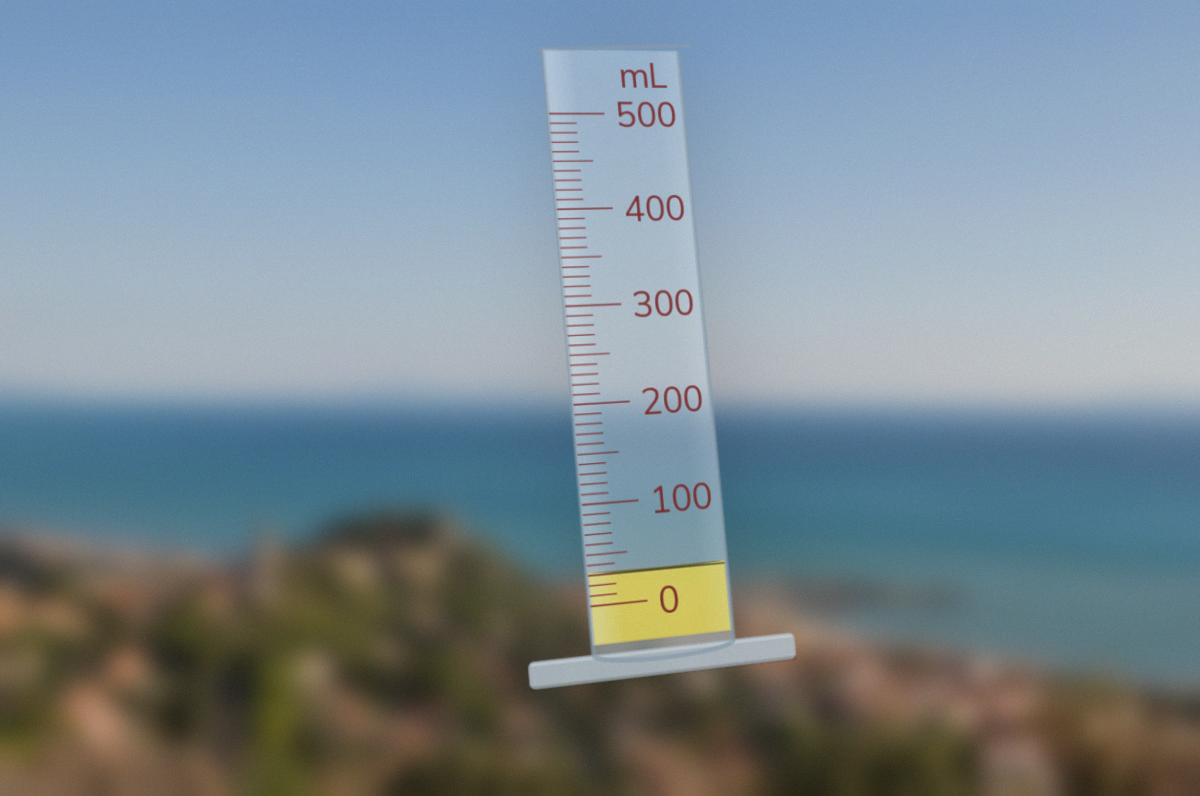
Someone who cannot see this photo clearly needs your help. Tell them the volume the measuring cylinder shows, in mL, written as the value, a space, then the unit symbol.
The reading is 30 mL
